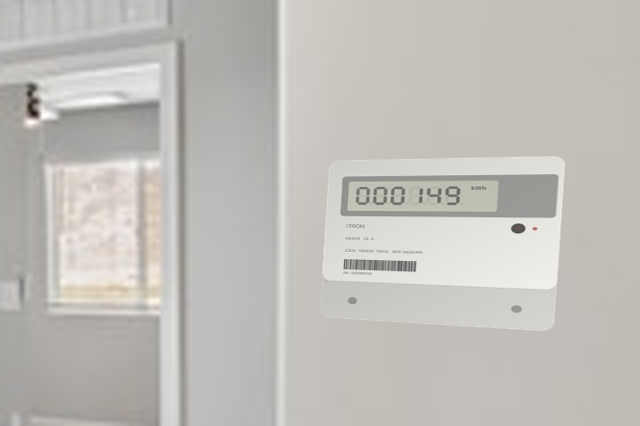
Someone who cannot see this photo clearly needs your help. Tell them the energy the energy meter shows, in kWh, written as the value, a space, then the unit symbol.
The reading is 149 kWh
